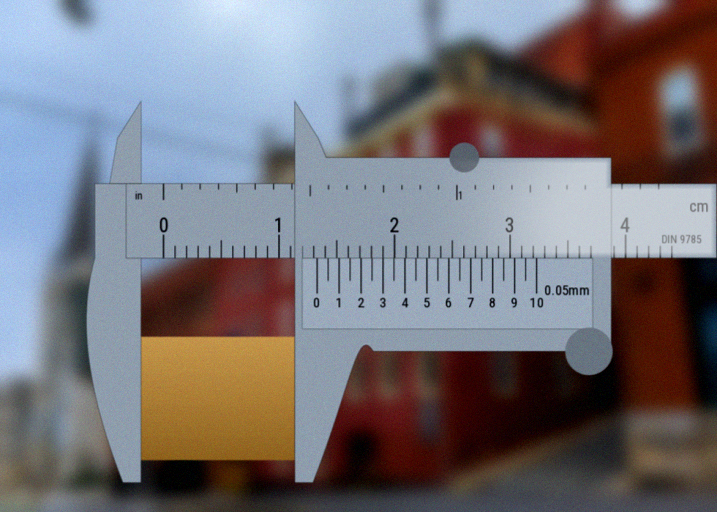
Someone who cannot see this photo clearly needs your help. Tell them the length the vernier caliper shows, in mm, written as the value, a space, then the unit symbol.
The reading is 13.3 mm
